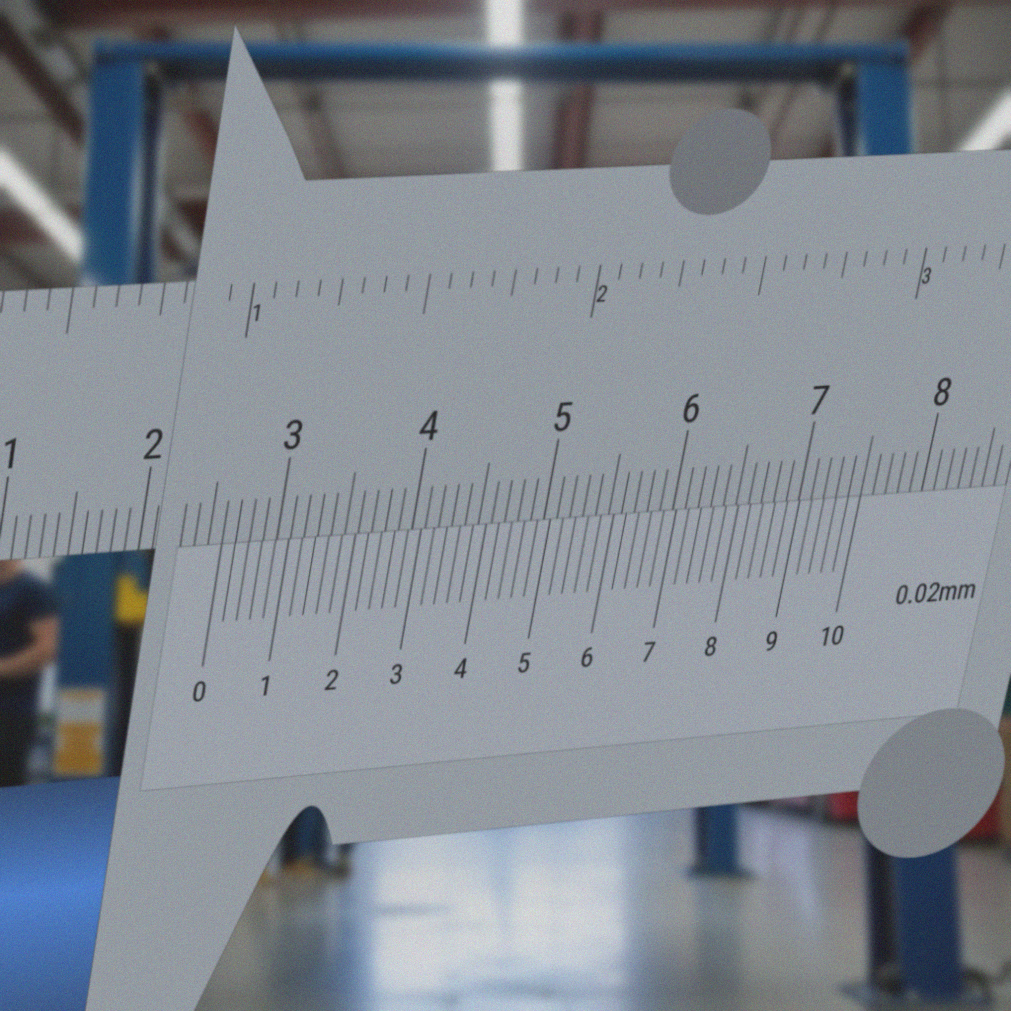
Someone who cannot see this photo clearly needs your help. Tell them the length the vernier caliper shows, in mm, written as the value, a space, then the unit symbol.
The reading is 26.0 mm
